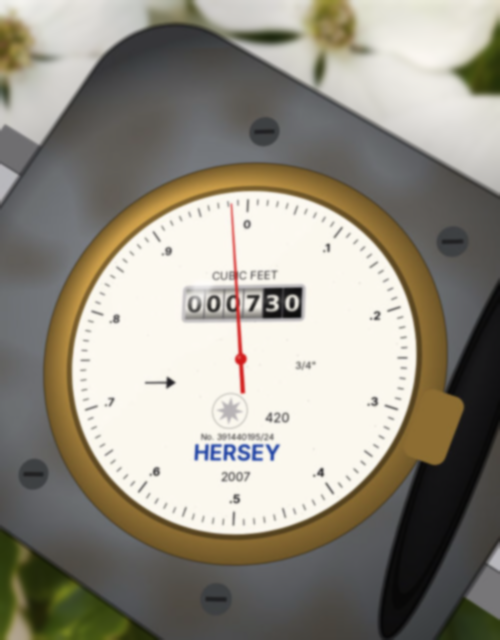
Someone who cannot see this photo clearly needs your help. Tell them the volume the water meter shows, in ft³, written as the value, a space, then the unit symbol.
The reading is 729.98 ft³
